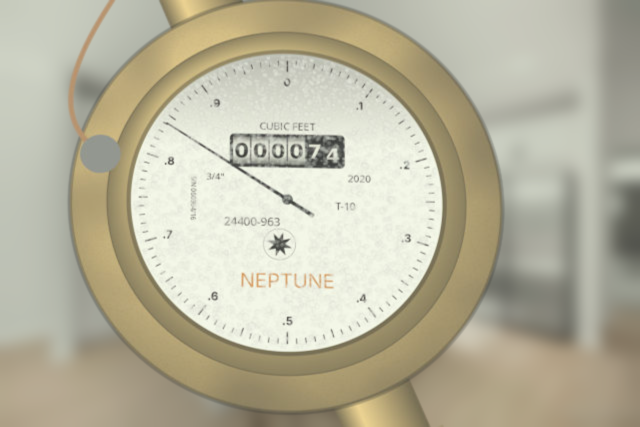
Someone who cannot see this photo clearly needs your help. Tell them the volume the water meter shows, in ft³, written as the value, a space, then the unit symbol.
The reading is 73.84 ft³
